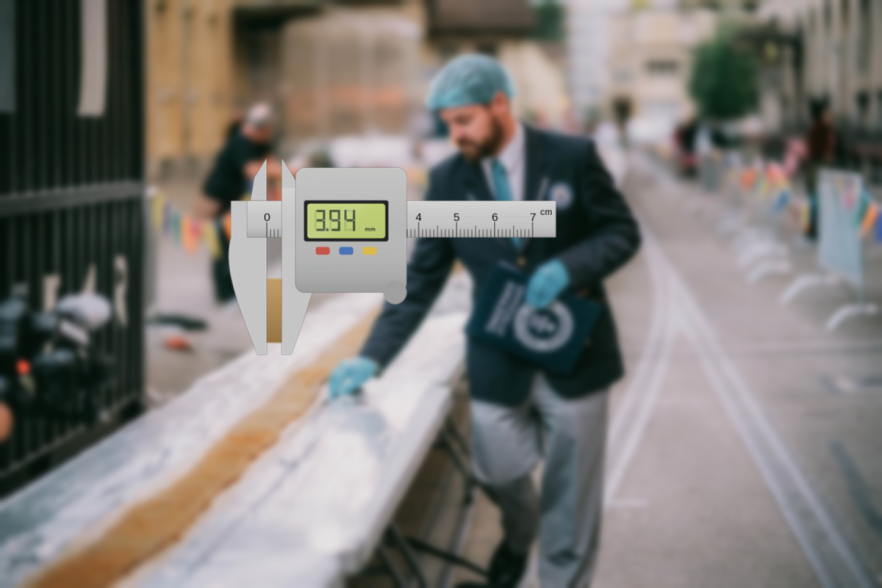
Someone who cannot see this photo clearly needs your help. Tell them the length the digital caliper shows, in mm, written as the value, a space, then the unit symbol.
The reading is 3.94 mm
